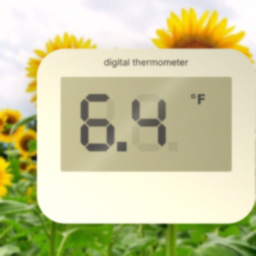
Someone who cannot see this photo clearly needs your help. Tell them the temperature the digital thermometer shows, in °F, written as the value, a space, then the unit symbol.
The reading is 6.4 °F
